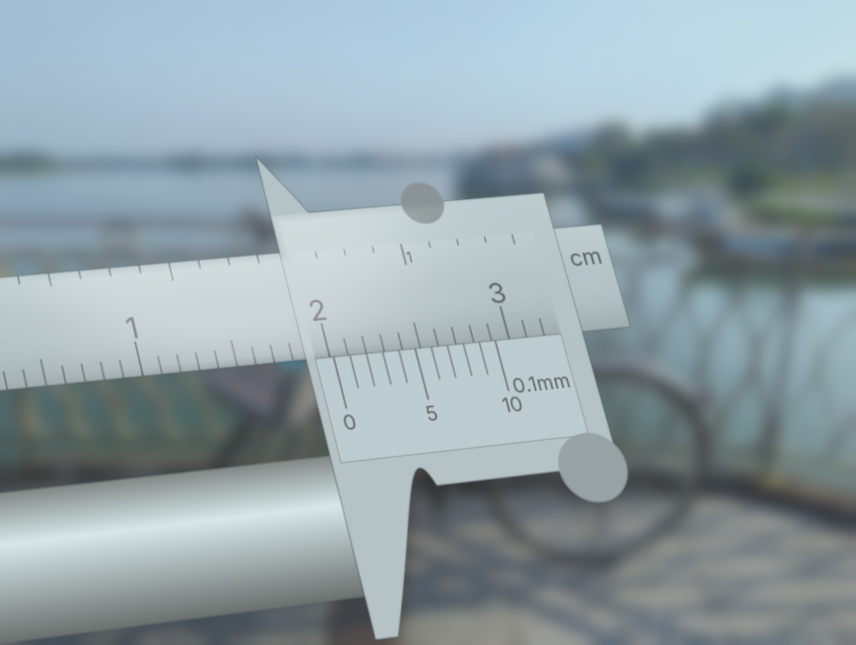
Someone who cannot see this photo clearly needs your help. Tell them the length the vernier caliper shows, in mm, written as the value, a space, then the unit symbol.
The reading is 20.2 mm
